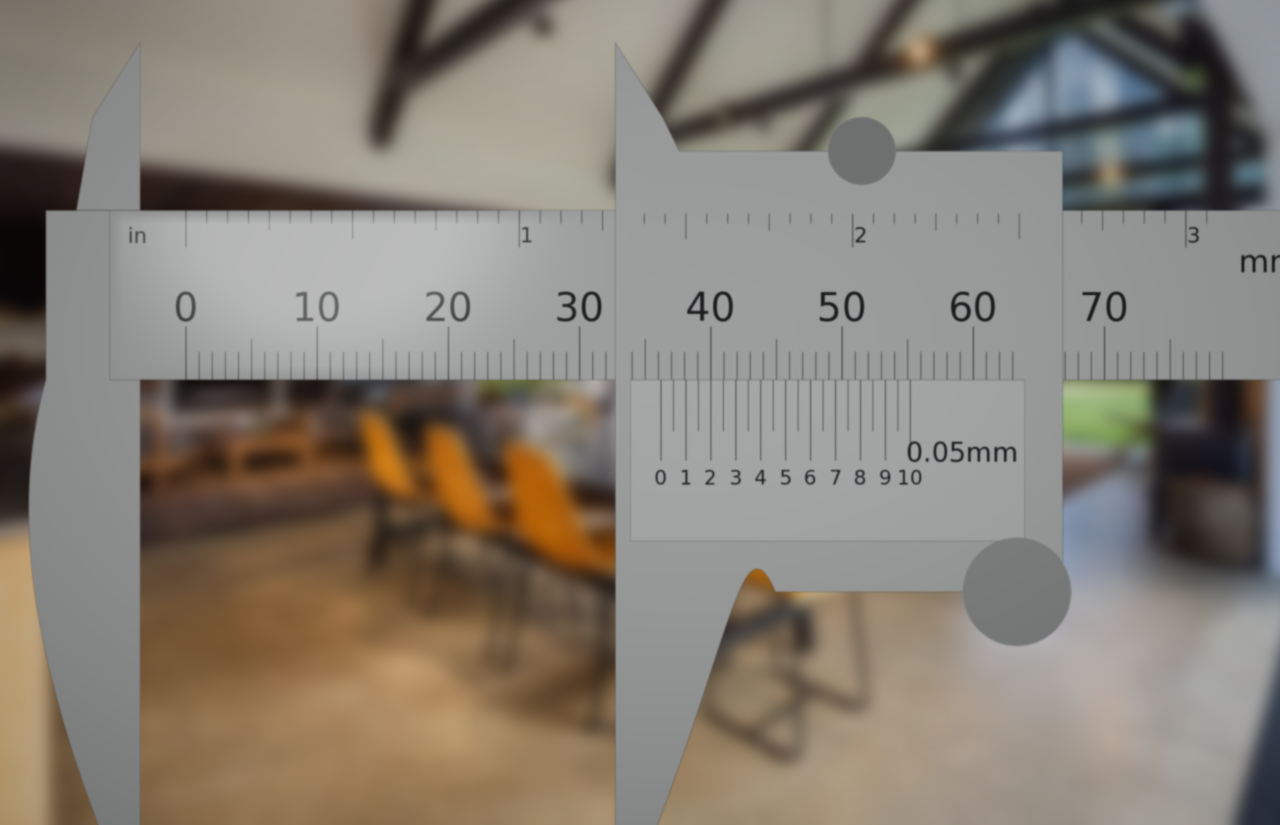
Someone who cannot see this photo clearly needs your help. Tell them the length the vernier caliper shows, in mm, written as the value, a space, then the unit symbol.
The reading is 36.2 mm
